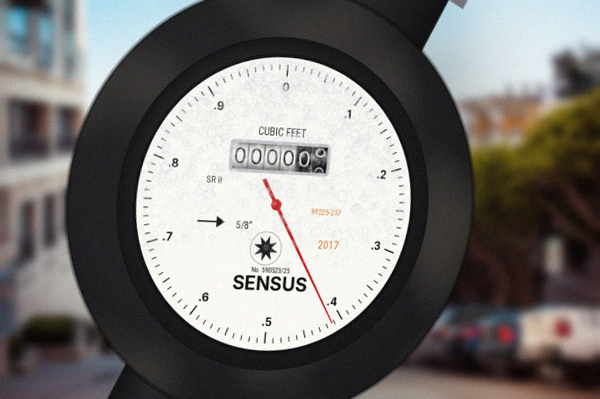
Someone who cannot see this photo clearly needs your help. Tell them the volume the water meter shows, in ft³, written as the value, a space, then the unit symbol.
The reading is 8.41 ft³
